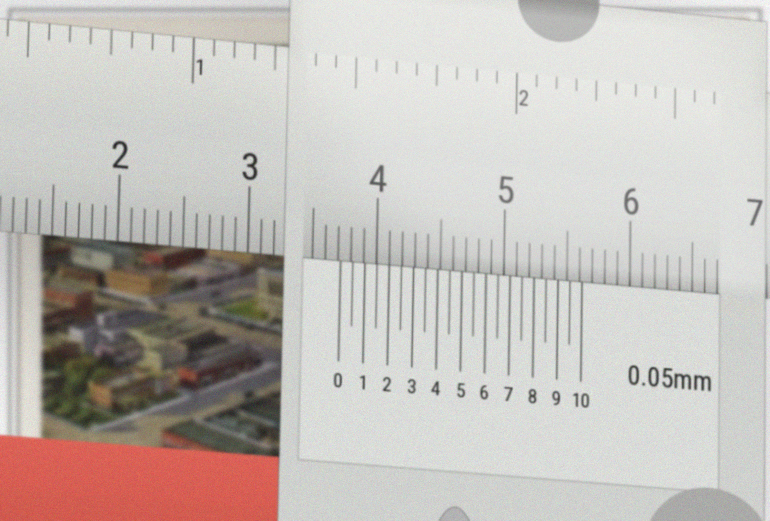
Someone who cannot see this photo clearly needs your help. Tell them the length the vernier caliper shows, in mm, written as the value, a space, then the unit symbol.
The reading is 37.2 mm
